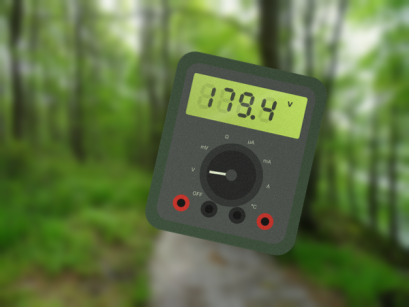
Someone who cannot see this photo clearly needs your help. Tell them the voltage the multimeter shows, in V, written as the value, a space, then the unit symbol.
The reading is 179.4 V
